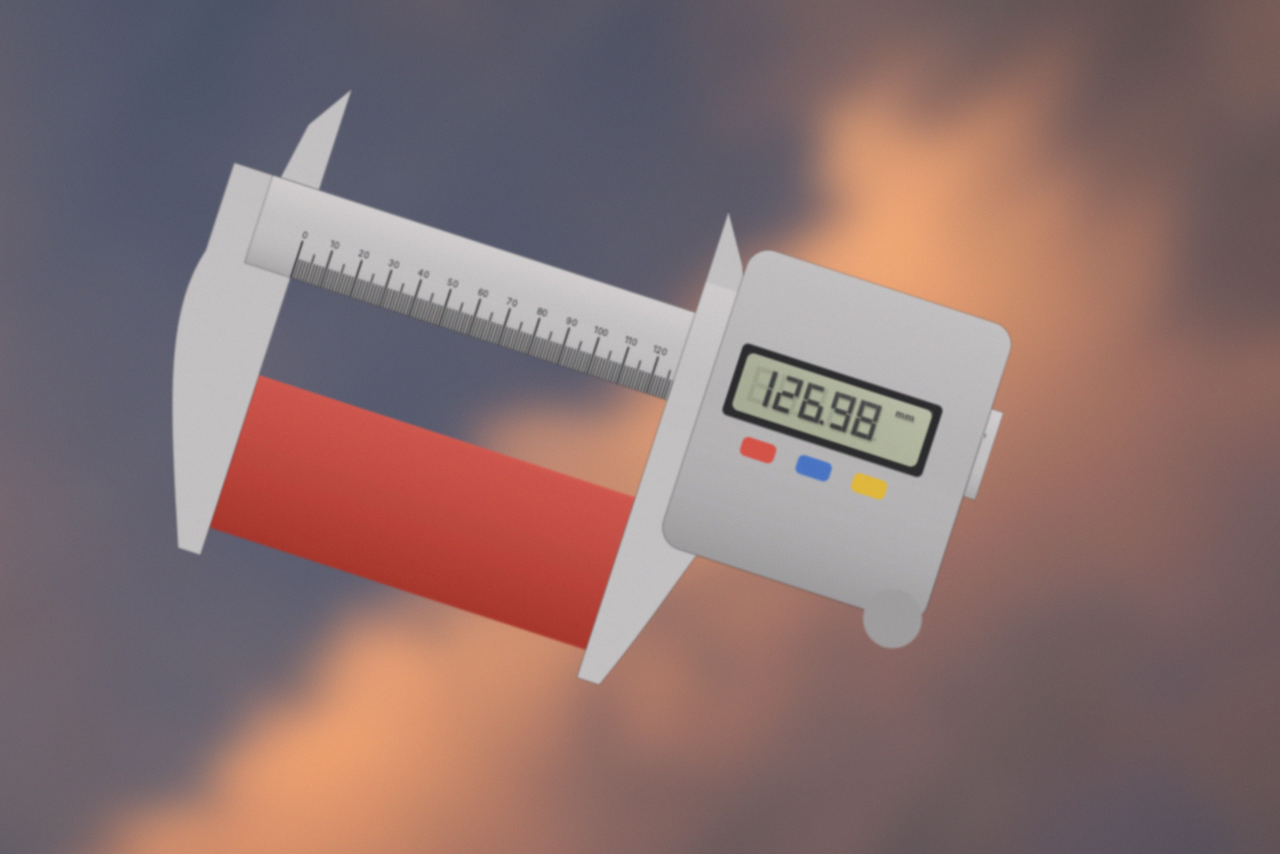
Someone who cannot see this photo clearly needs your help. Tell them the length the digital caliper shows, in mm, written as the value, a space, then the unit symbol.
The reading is 126.98 mm
